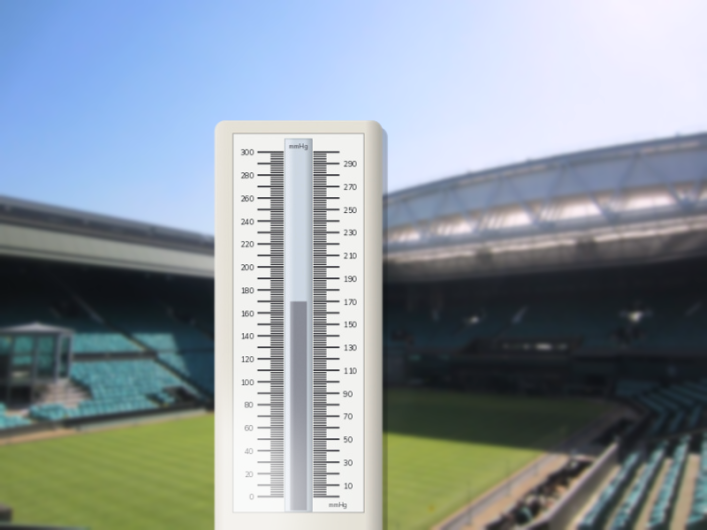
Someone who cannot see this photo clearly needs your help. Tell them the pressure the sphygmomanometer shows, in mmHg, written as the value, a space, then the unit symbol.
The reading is 170 mmHg
